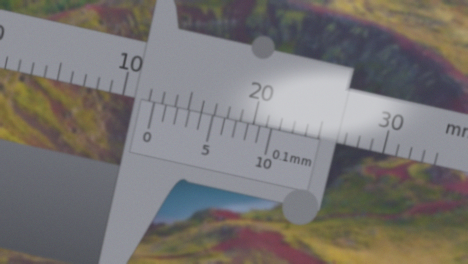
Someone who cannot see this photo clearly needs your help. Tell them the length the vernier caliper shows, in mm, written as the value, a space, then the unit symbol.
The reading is 12.4 mm
